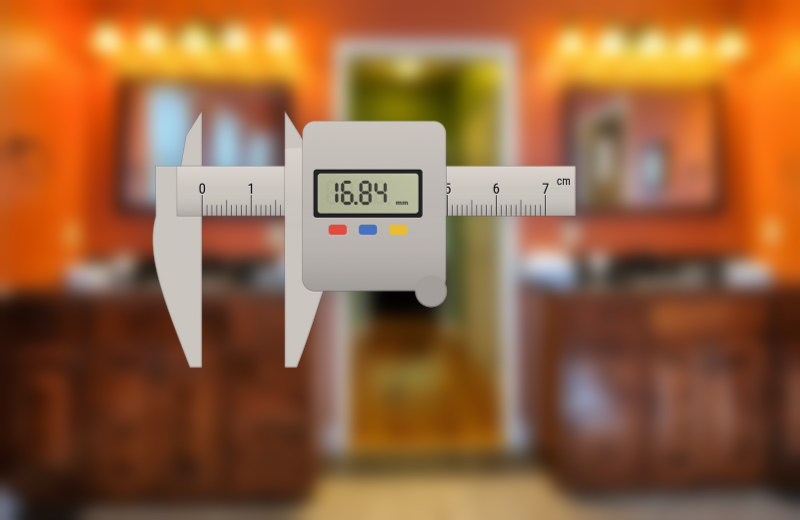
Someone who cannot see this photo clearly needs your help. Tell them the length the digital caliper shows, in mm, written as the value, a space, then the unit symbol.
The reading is 16.84 mm
